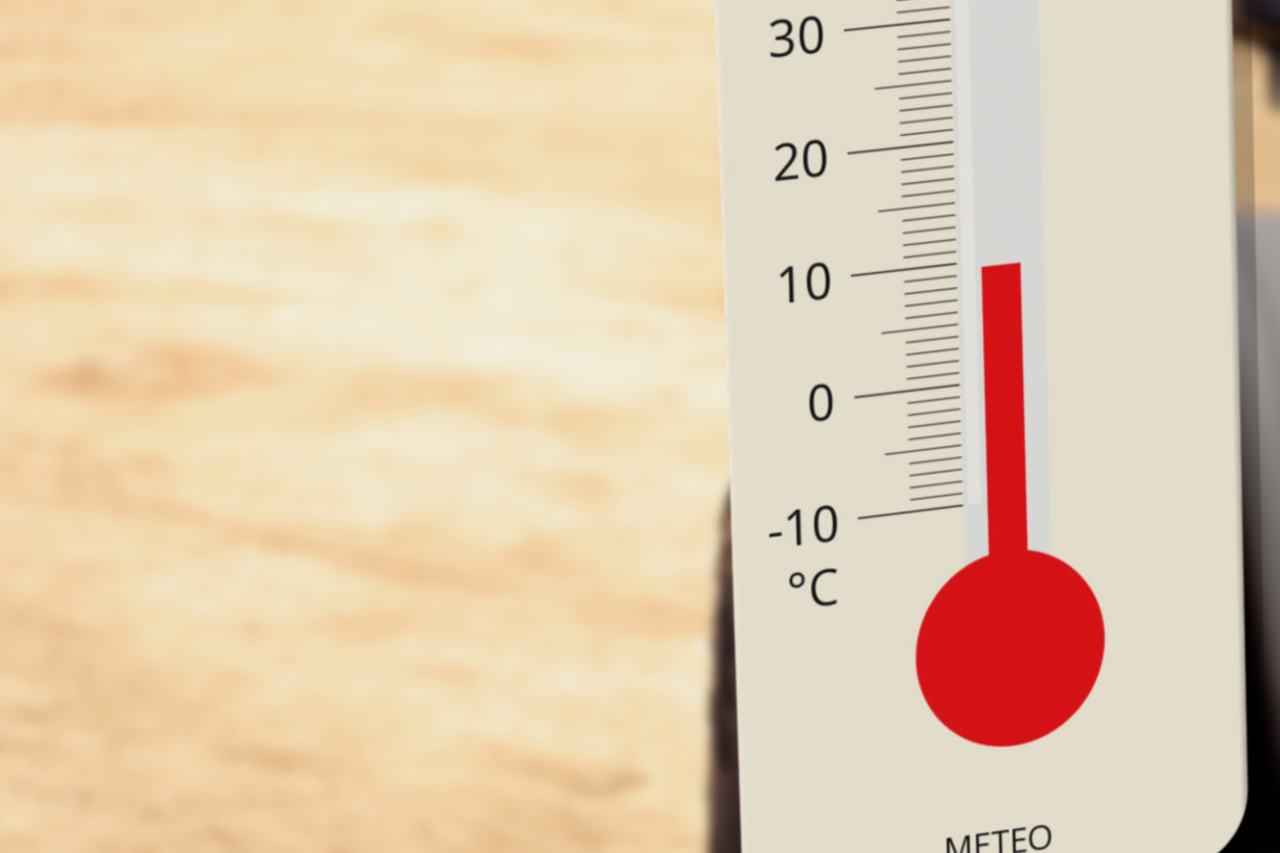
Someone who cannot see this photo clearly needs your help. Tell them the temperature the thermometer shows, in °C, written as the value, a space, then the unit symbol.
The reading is 9.5 °C
